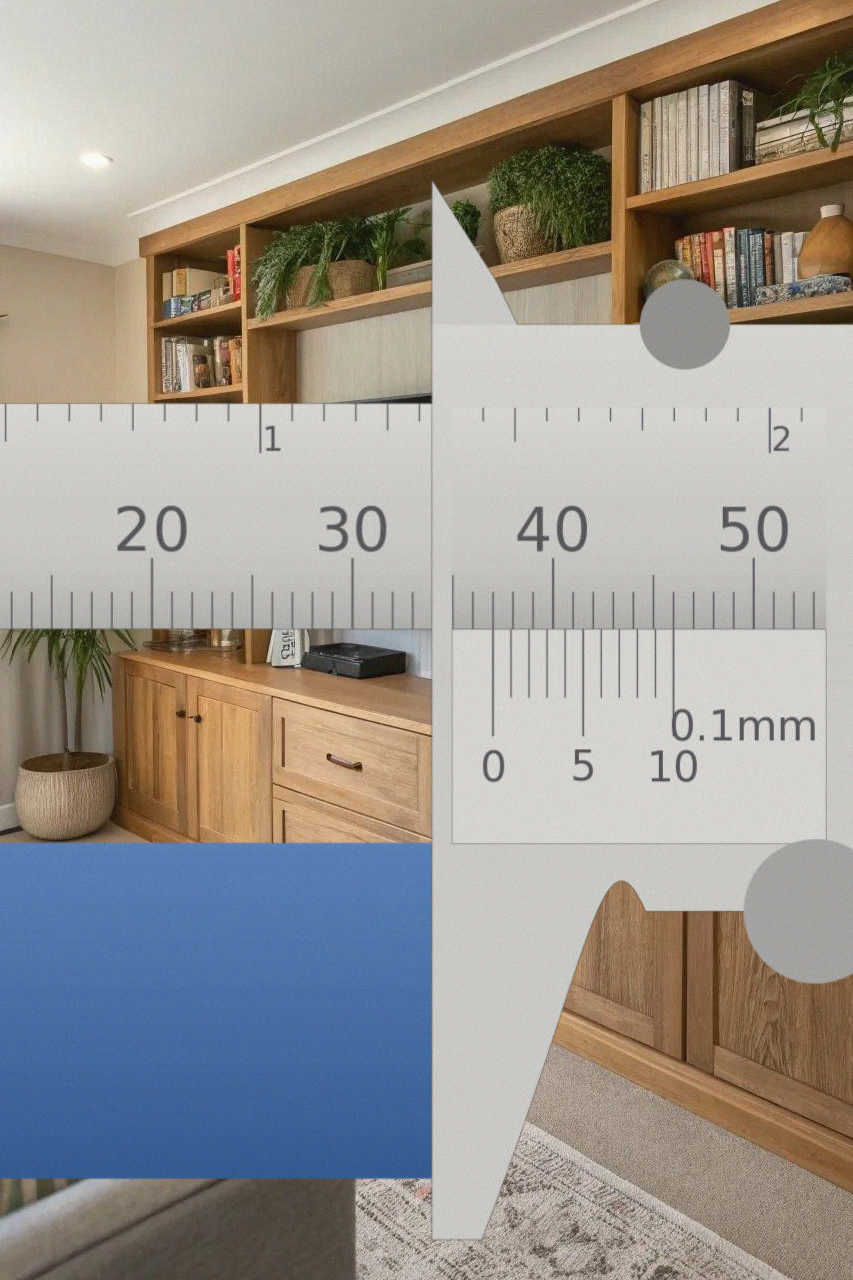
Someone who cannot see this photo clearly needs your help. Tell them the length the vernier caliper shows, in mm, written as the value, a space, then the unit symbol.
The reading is 37.0 mm
